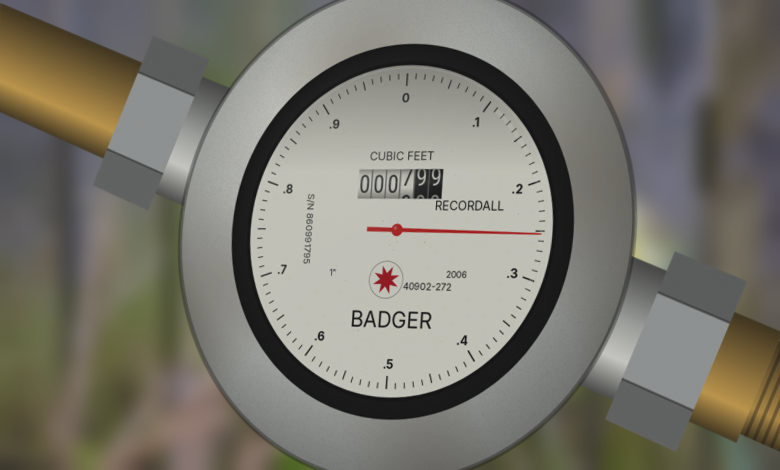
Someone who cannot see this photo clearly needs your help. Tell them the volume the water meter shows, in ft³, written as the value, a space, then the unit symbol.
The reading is 799.25 ft³
